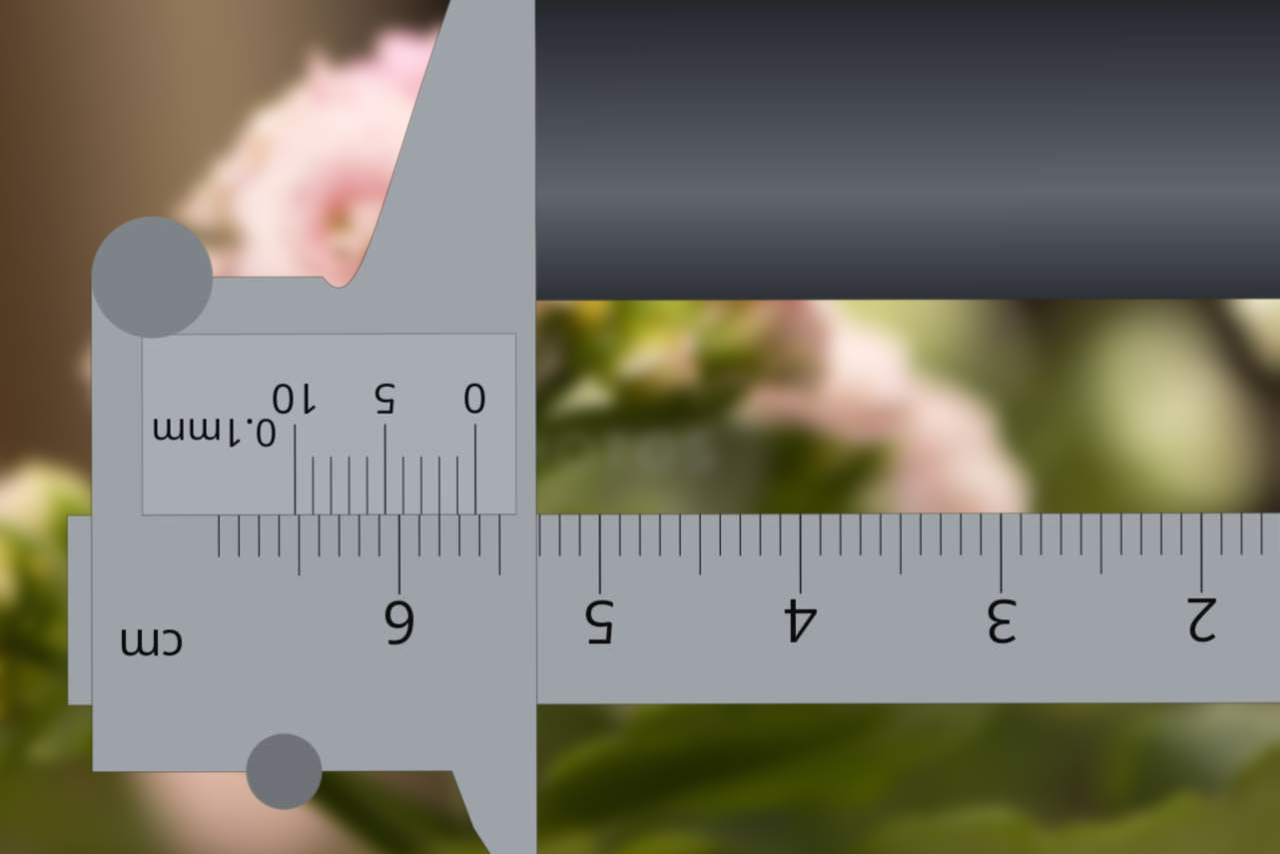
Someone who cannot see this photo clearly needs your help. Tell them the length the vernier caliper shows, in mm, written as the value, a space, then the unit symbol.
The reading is 56.2 mm
